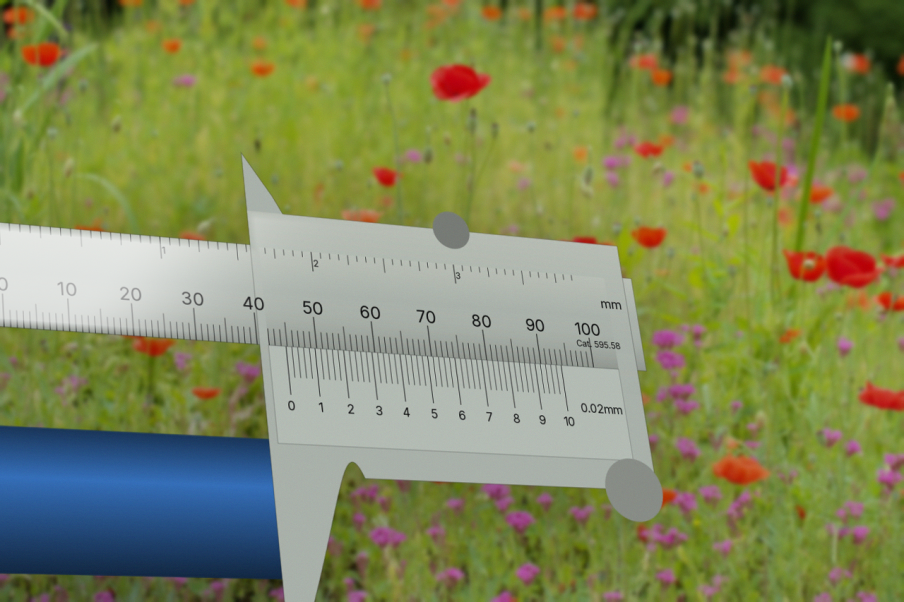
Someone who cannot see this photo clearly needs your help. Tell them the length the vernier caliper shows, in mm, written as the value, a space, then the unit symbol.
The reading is 44.8 mm
